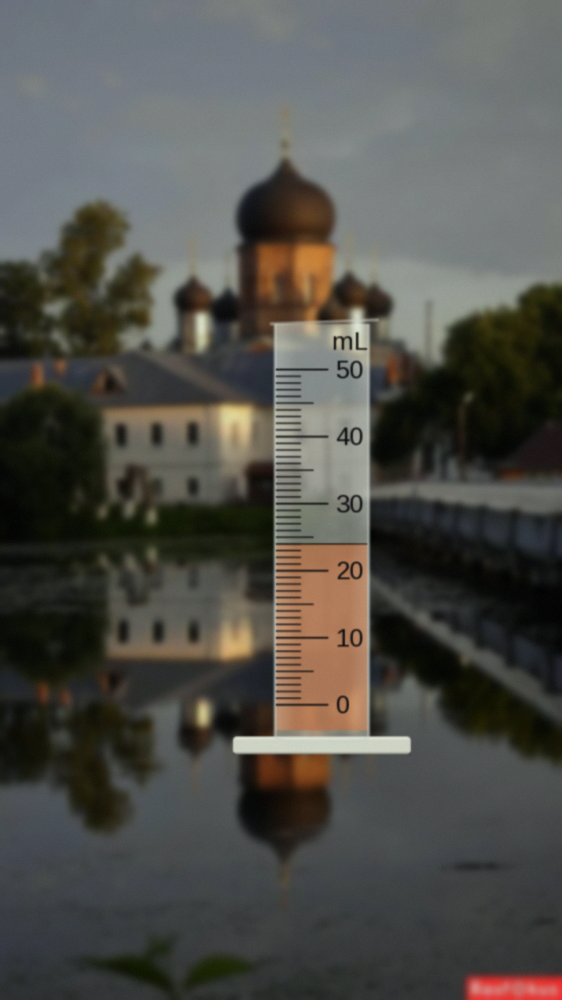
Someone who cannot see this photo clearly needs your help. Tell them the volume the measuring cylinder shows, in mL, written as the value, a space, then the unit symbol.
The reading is 24 mL
